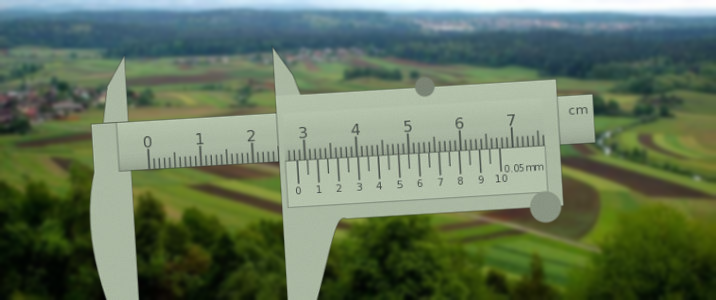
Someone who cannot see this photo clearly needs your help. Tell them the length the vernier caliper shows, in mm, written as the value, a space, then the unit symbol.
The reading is 28.5 mm
